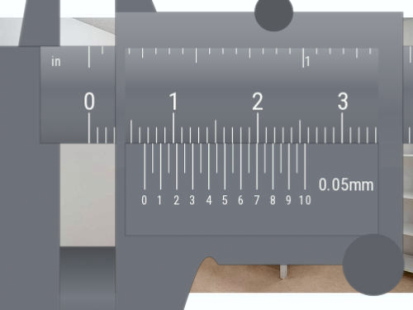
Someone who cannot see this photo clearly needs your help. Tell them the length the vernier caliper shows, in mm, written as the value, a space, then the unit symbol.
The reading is 6.6 mm
